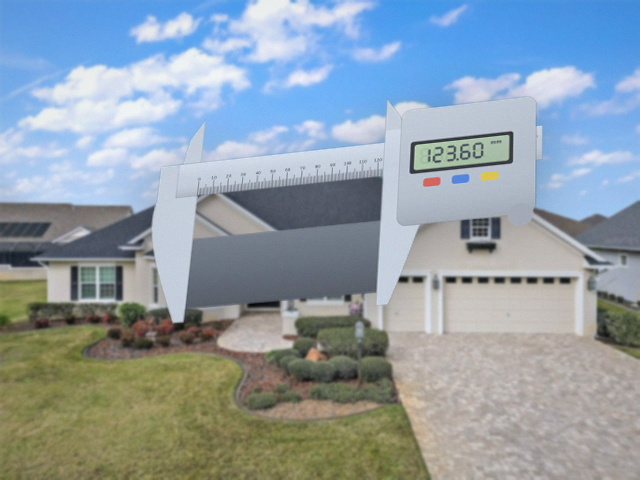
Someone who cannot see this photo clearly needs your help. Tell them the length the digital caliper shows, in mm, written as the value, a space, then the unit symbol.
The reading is 123.60 mm
